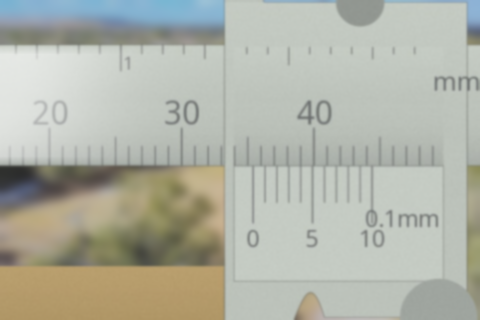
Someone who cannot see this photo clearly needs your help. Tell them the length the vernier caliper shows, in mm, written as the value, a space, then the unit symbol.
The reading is 35.4 mm
